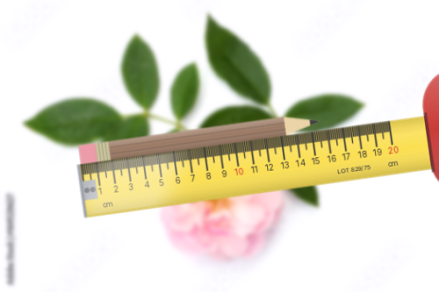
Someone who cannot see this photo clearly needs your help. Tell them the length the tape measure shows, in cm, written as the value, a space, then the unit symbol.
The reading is 15.5 cm
